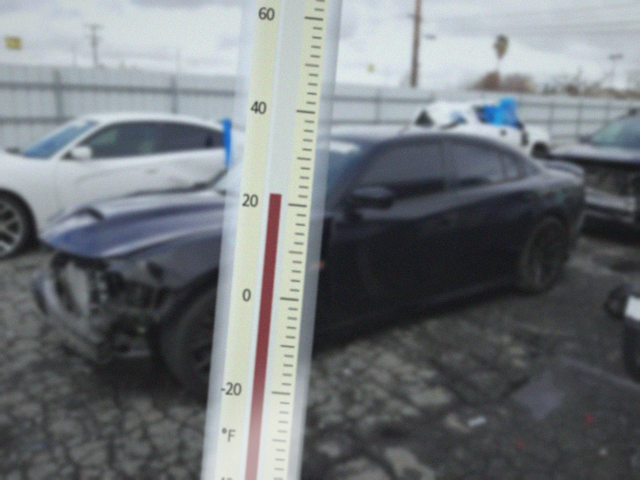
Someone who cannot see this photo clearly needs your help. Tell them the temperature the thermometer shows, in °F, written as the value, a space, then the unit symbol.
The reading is 22 °F
